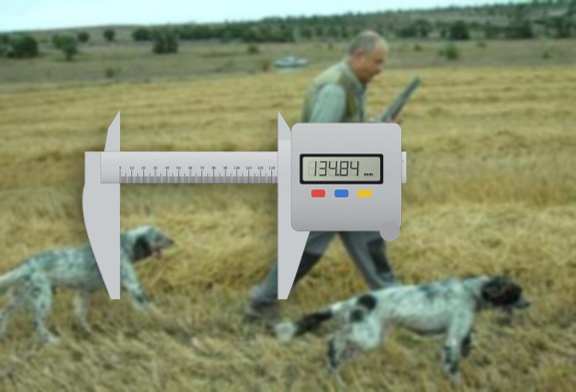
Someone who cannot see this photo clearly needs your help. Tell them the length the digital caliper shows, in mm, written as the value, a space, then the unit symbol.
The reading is 134.84 mm
